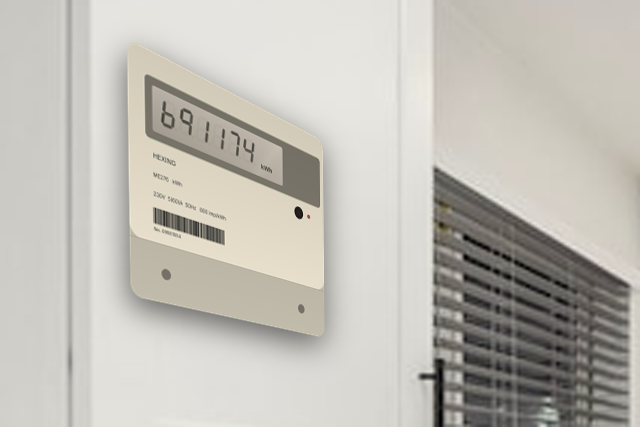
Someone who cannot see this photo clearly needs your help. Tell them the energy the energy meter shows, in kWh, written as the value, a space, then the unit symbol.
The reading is 691174 kWh
